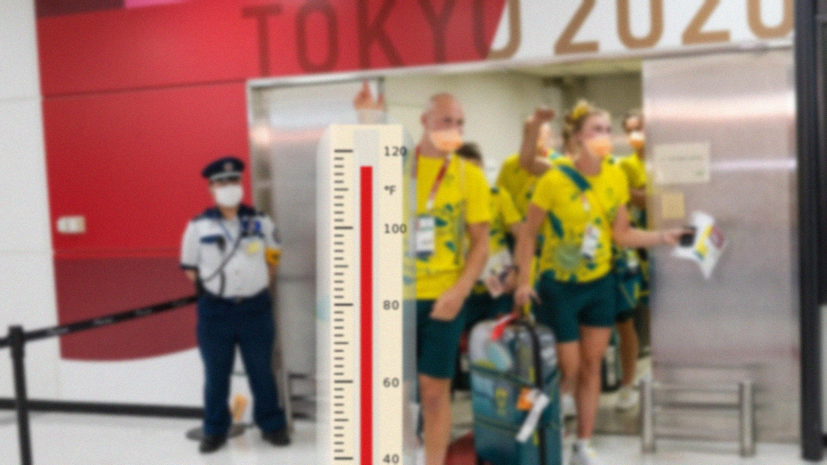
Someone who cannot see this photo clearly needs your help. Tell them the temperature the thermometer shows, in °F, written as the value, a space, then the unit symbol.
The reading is 116 °F
